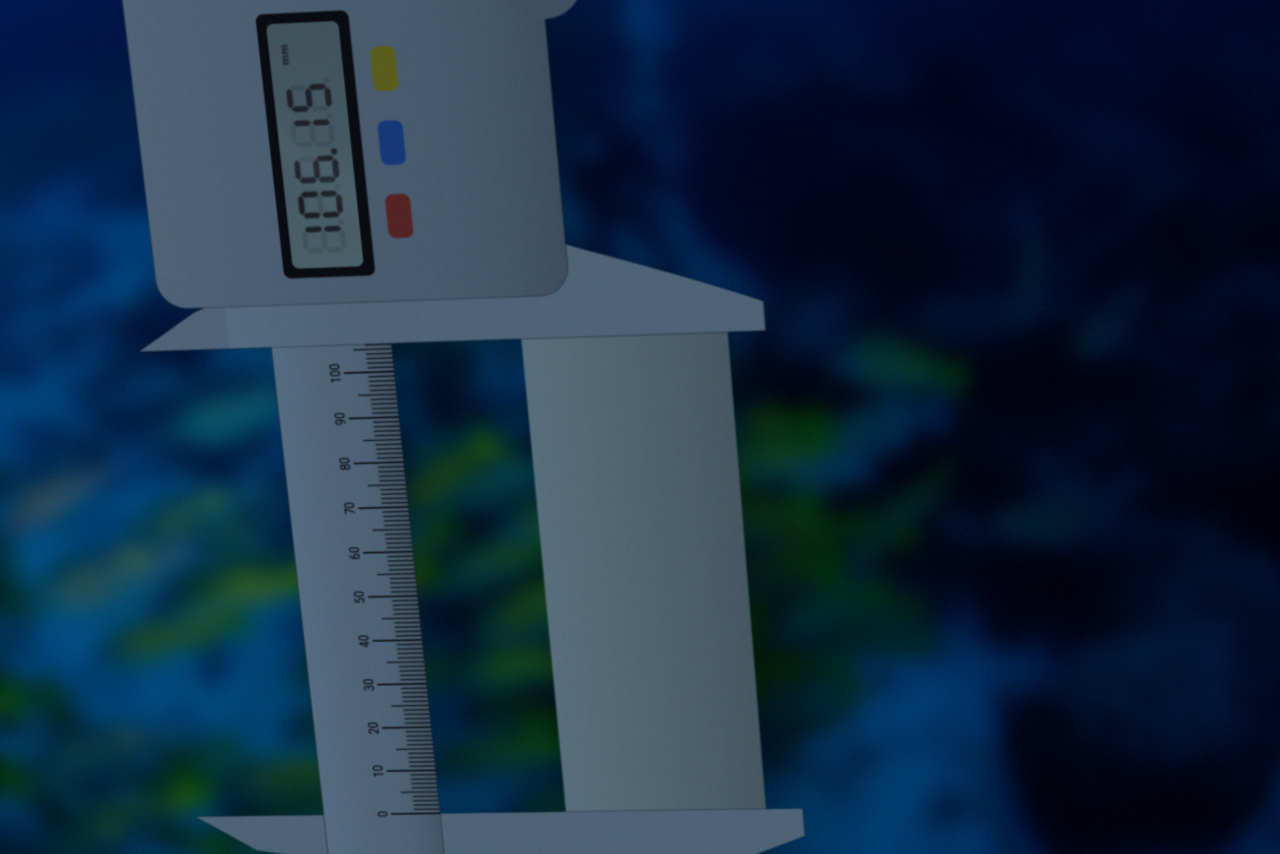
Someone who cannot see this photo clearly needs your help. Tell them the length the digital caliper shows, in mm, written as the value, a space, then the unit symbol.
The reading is 106.15 mm
